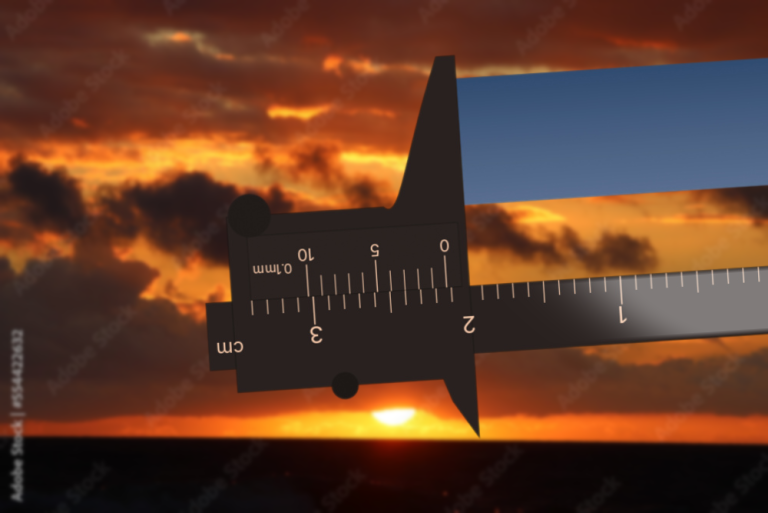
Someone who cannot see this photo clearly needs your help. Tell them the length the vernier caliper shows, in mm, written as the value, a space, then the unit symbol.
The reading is 21.3 mm
